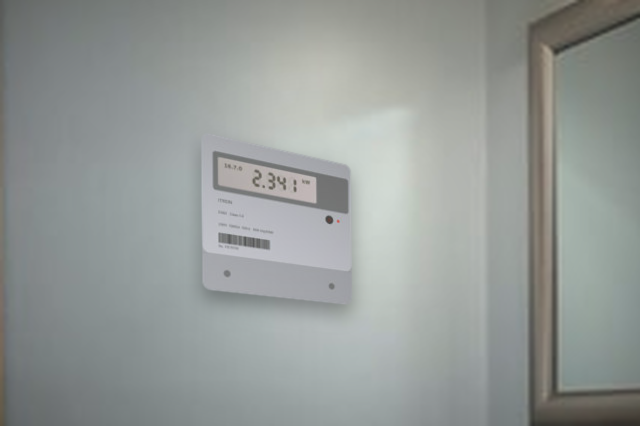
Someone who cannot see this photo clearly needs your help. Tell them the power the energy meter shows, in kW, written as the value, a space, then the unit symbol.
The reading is 2.341 kW
